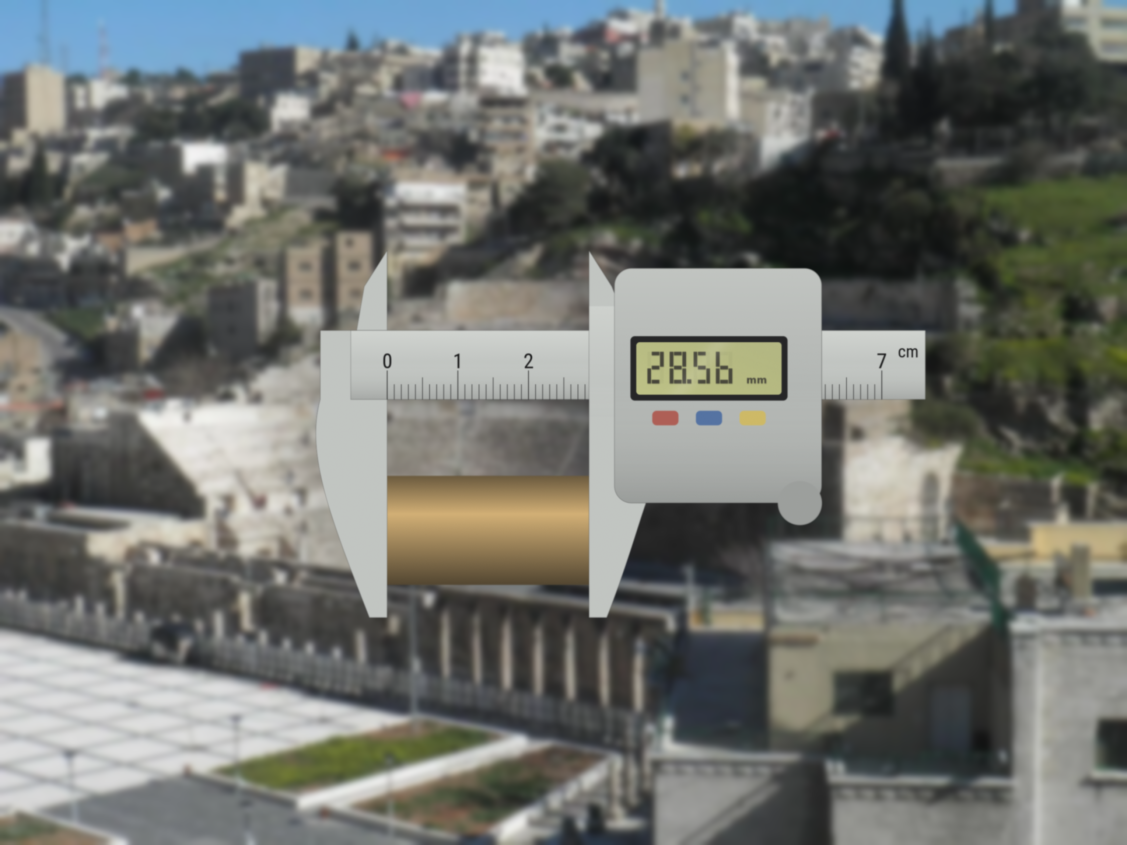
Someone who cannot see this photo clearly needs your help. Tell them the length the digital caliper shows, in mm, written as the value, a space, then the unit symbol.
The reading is 28.56 mm
